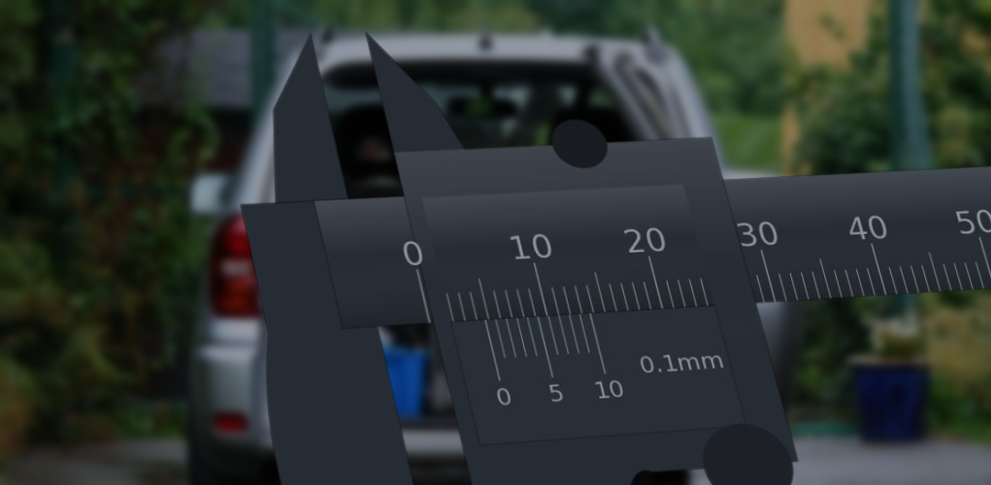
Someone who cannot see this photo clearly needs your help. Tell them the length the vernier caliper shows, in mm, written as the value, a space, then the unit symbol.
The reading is 4.7 mm
